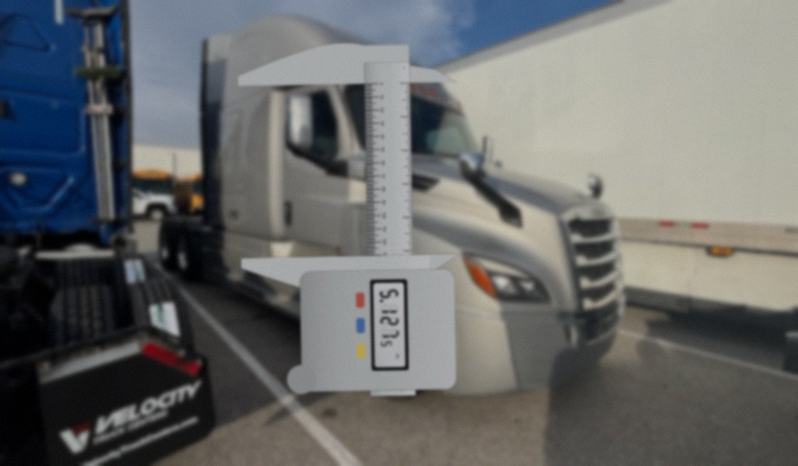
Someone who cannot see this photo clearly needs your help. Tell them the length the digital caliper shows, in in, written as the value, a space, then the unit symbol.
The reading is 5.1275 in
